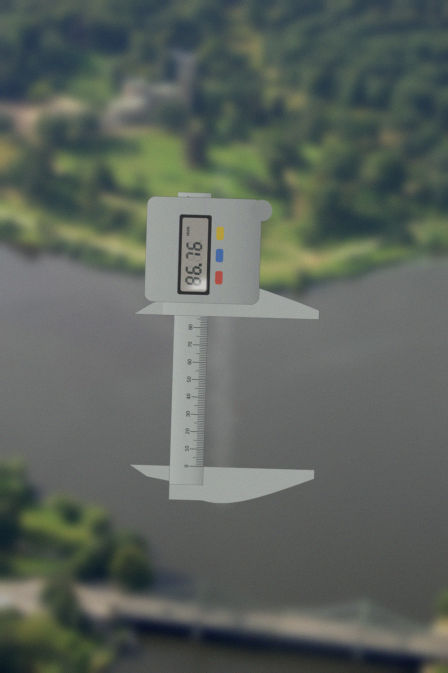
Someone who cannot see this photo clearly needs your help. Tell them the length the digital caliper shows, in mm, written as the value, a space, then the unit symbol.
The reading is 86.76 mm
